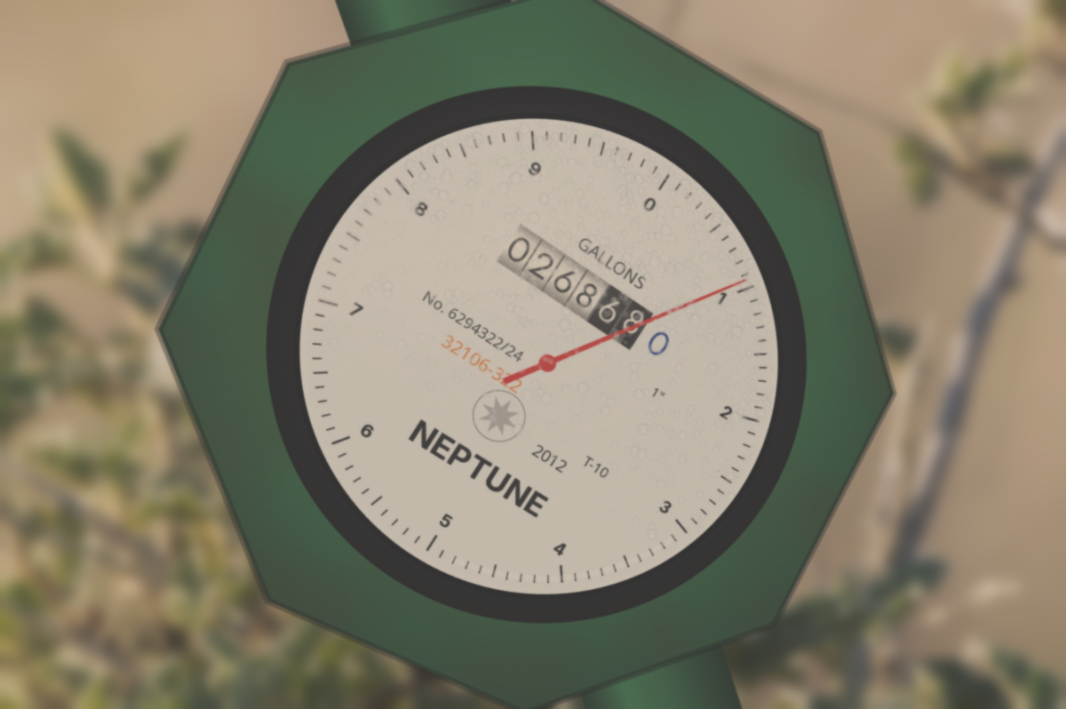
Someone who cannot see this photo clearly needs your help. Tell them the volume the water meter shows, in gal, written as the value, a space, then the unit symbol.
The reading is 268680.9 gal
